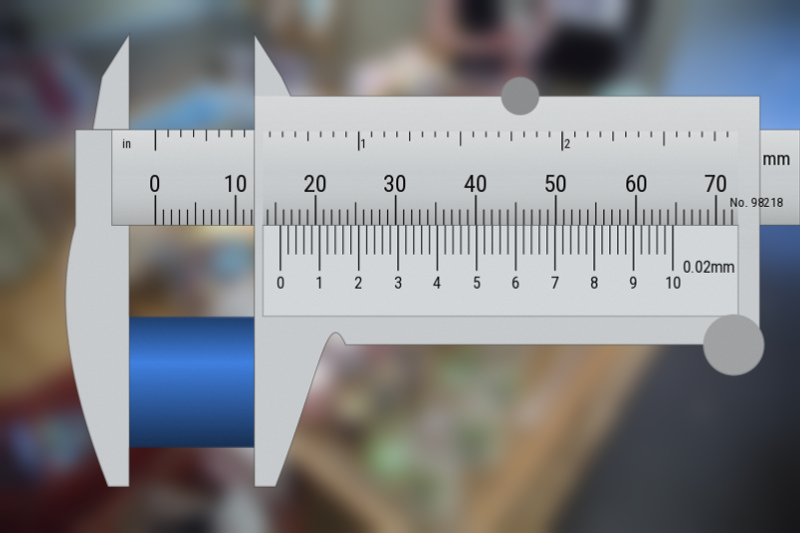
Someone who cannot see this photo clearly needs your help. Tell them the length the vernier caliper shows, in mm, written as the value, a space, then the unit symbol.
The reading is 15.6 mm
